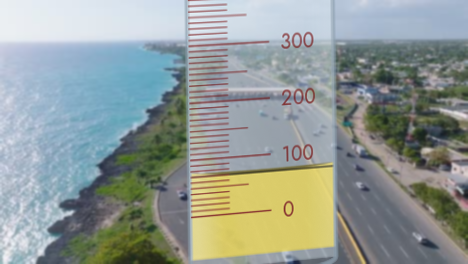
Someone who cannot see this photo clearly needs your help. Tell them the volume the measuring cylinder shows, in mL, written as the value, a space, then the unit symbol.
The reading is 70 mL
